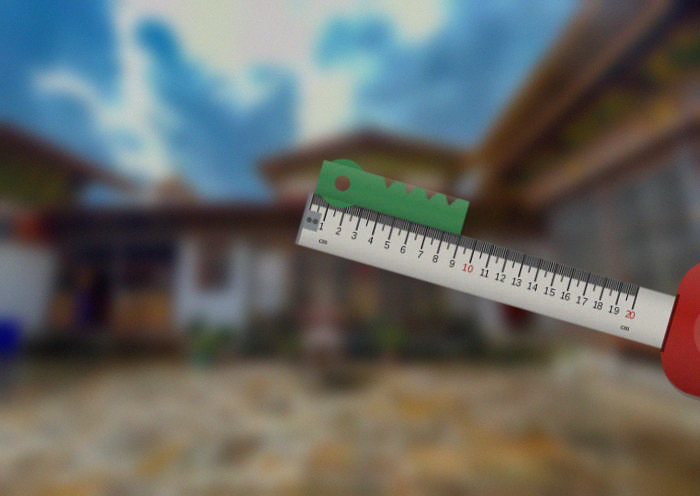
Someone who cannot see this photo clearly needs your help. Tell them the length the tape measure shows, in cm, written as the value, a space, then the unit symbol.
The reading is 9 cm
